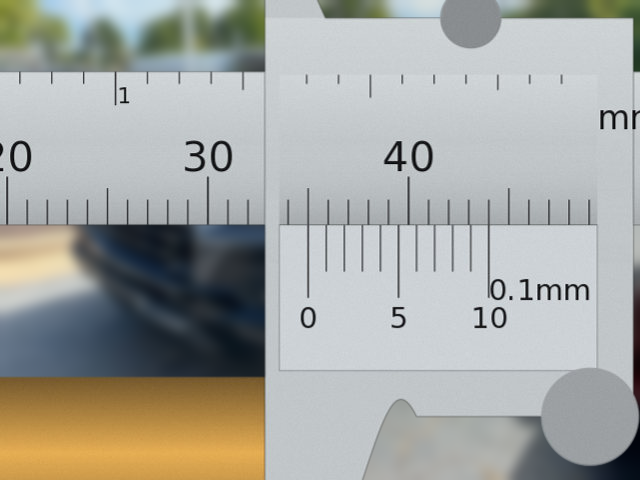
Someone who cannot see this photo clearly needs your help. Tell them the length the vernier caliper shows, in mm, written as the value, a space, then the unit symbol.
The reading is 35.0 mm
